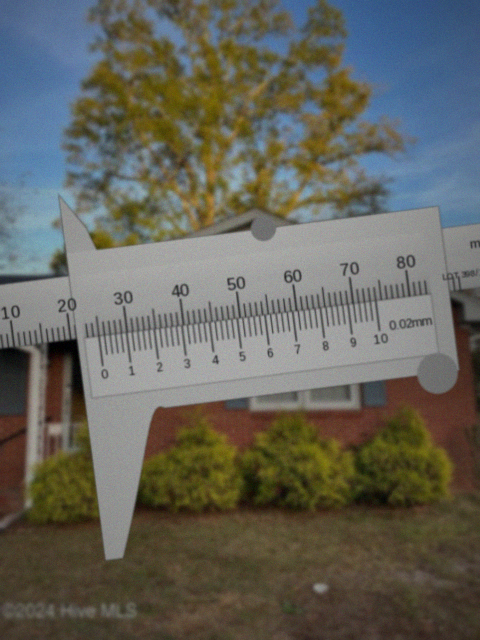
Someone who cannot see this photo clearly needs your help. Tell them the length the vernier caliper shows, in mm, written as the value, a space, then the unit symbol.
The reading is 25.0 mm
